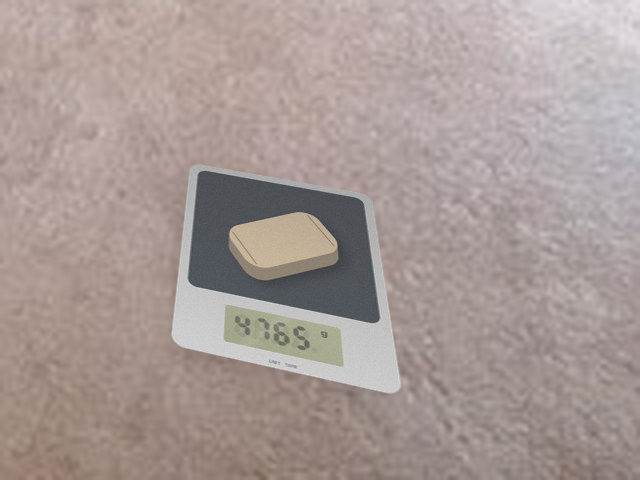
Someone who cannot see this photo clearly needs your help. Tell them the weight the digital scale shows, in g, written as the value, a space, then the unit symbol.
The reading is 4765 g
